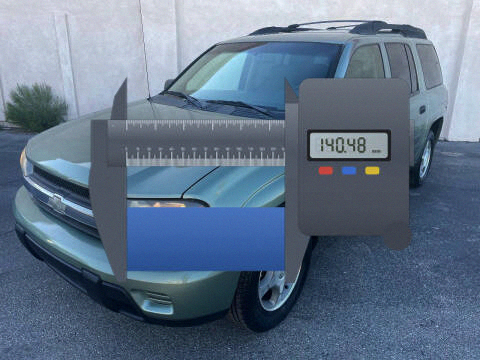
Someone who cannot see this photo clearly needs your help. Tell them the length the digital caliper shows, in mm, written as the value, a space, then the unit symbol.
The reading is 140.48 mm
